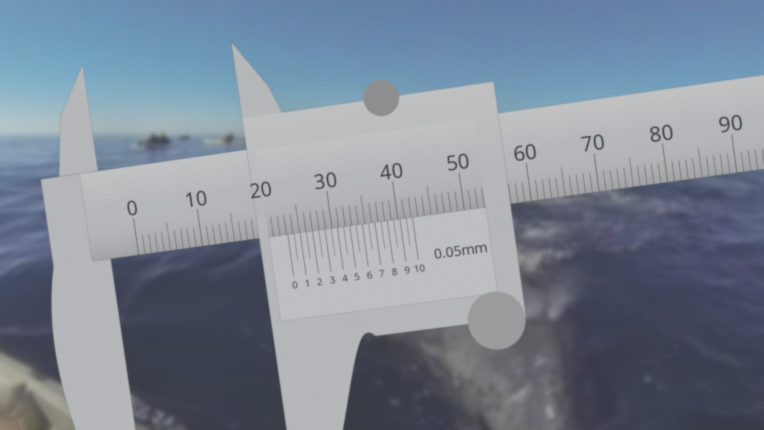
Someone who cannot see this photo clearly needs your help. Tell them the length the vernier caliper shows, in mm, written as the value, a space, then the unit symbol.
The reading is 23.2 mm
